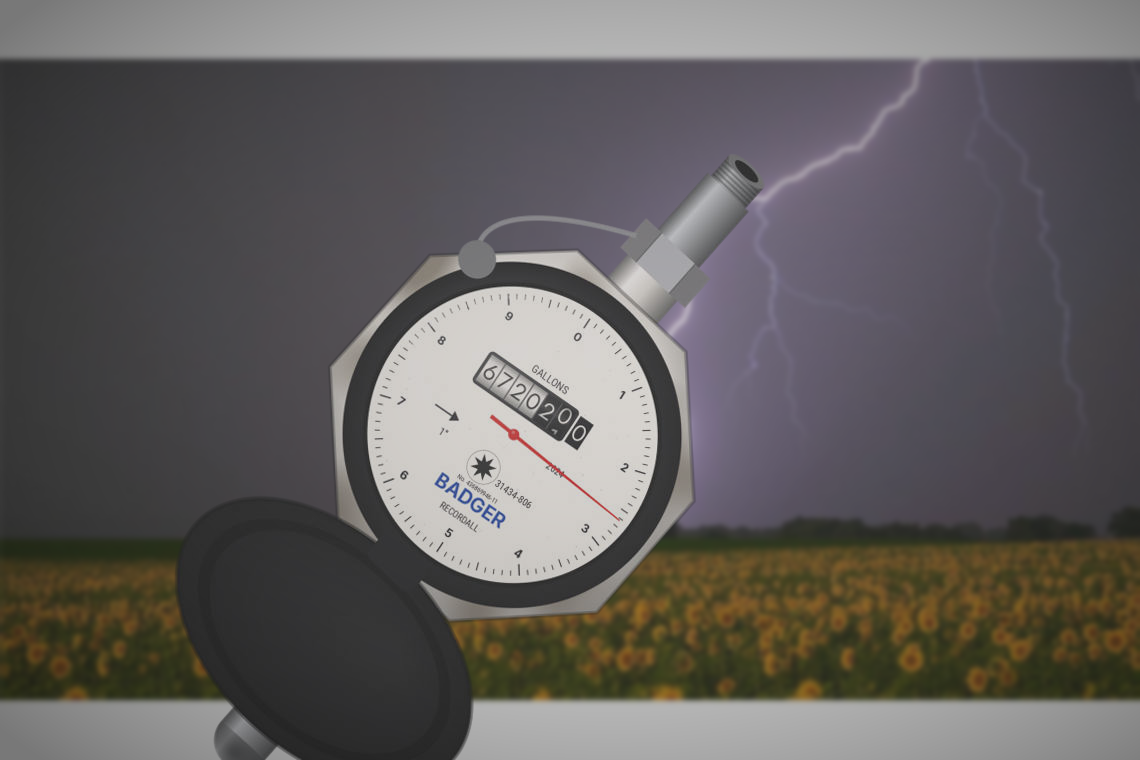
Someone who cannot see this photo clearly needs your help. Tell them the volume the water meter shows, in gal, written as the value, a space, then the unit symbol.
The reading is 6720202.6 gal
